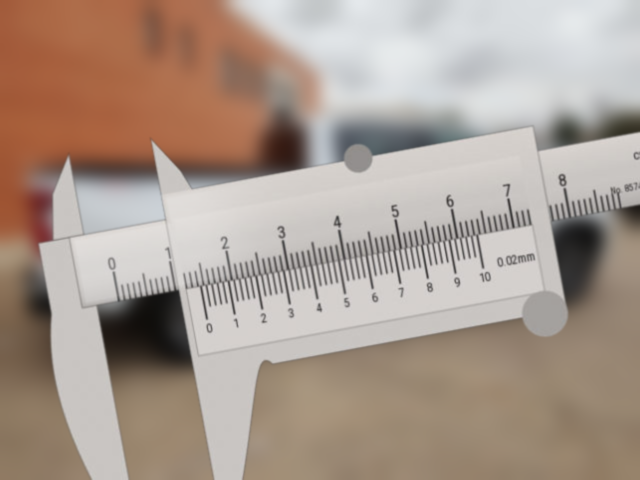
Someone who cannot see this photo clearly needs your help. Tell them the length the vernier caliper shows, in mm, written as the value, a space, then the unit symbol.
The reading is 14.5 mm
